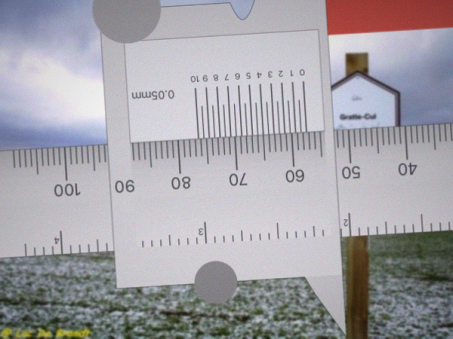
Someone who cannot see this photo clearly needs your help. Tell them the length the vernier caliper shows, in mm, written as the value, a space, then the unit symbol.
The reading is 57.4 mm
